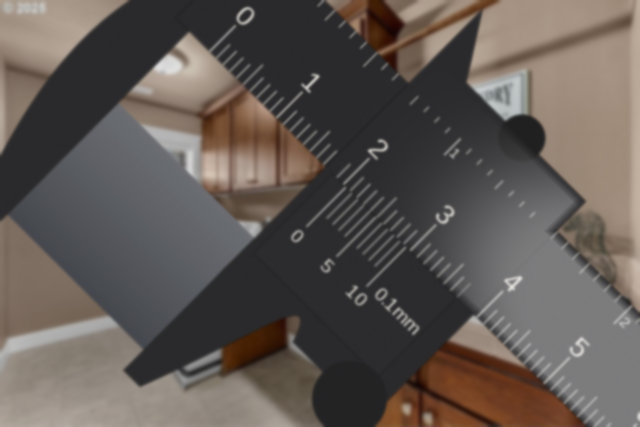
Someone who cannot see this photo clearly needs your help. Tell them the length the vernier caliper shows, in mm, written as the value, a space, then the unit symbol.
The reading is 20.4 mm
